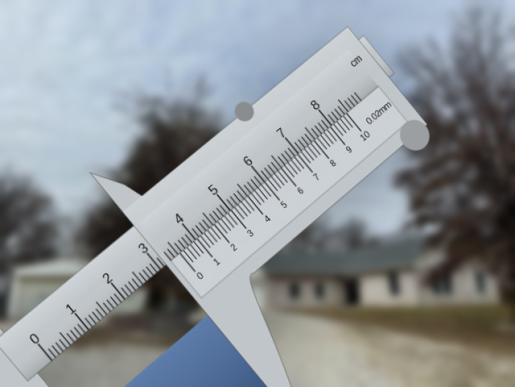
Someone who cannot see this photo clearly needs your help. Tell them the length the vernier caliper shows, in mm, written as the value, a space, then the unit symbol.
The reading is 35.5 mm
